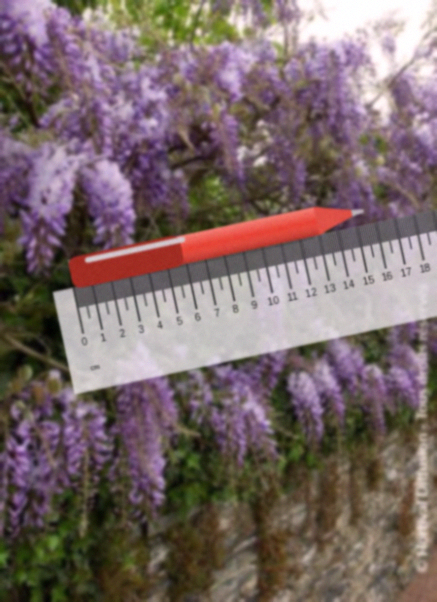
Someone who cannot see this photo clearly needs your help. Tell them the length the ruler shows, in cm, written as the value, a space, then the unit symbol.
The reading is 15.5 cm
